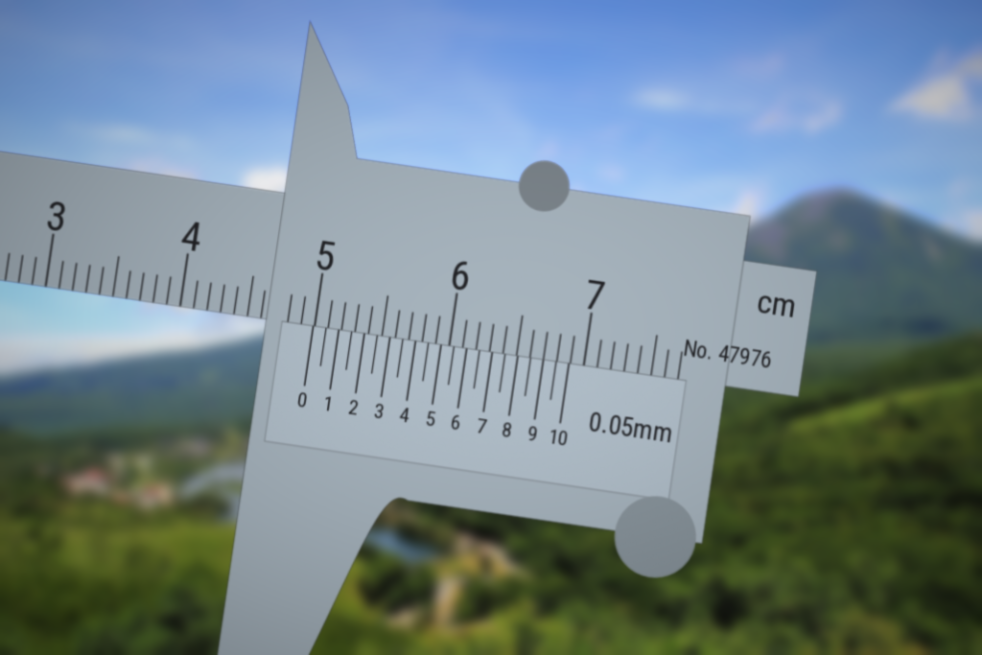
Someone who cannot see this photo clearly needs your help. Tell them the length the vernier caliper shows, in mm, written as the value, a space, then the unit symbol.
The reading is 49.9 mm
